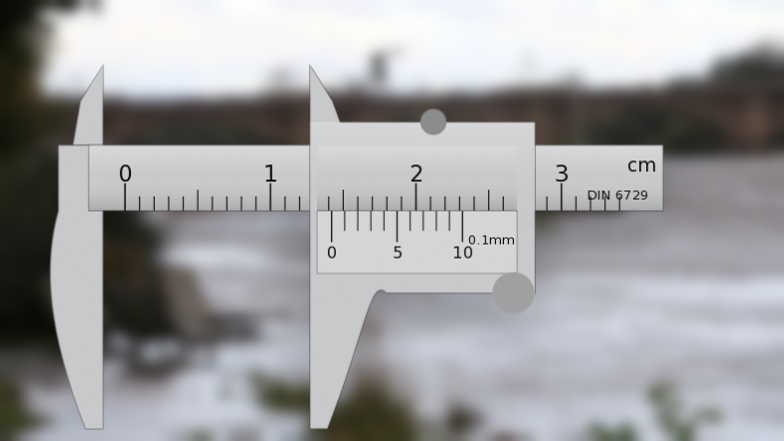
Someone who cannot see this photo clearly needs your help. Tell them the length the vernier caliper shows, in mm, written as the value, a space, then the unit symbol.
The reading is 14.2 mm
